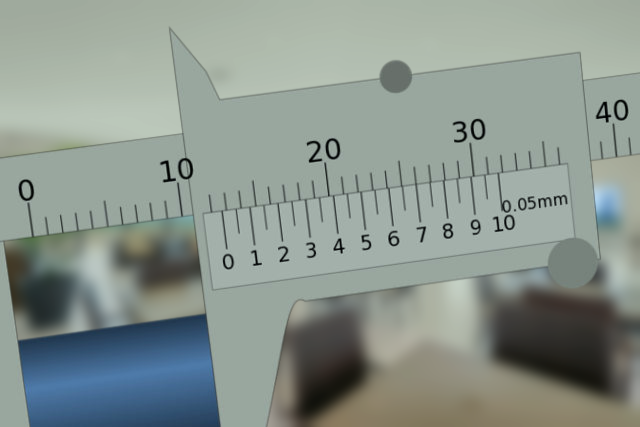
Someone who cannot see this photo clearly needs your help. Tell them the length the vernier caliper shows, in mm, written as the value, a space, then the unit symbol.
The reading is 12.7 mm
